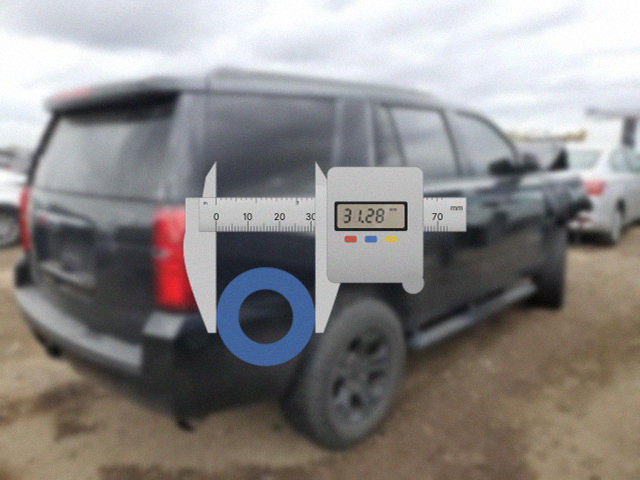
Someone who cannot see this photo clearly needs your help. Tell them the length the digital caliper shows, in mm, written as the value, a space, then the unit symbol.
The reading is 31.28 mm
